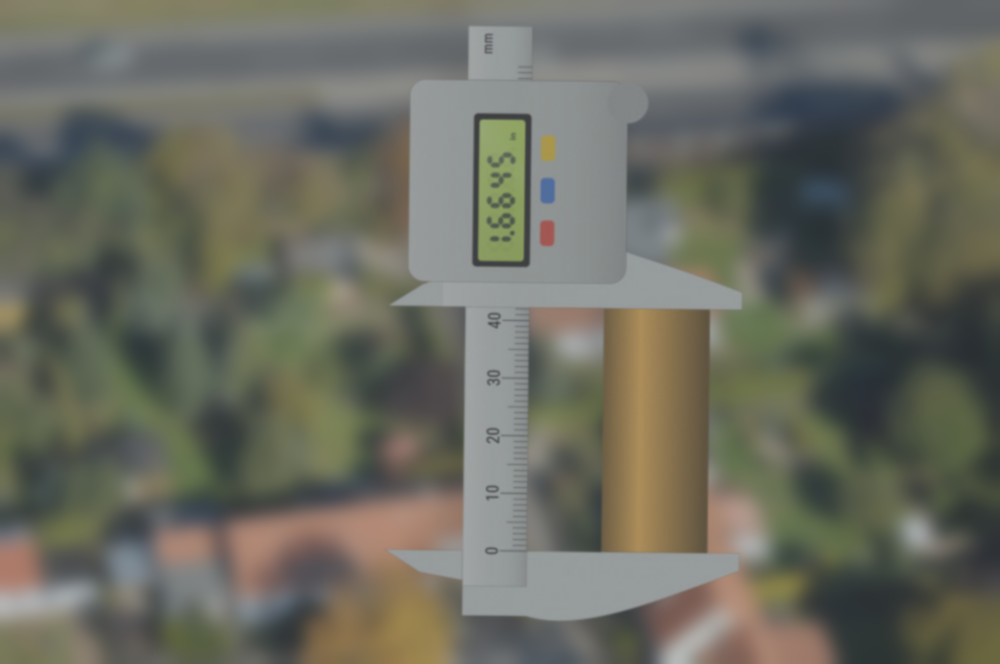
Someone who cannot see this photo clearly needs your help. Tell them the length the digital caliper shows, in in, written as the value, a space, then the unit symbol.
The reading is 1.6645 in
